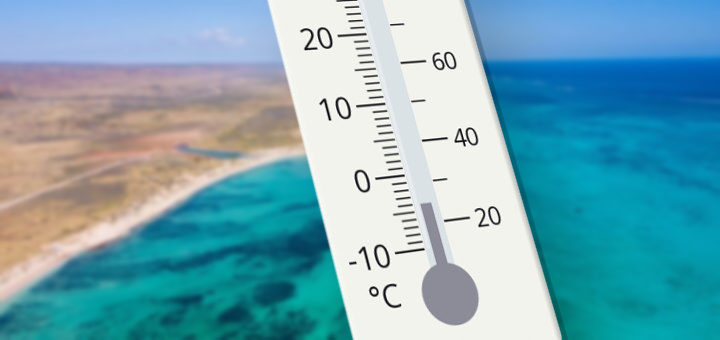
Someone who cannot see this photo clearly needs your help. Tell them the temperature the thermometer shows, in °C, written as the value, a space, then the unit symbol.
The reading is -4 °C
